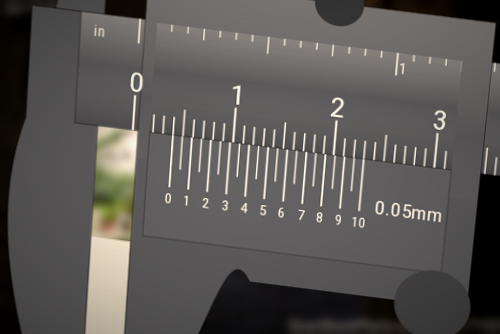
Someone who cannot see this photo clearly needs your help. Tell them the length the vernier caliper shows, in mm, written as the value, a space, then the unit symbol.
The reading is 4.0 mm
